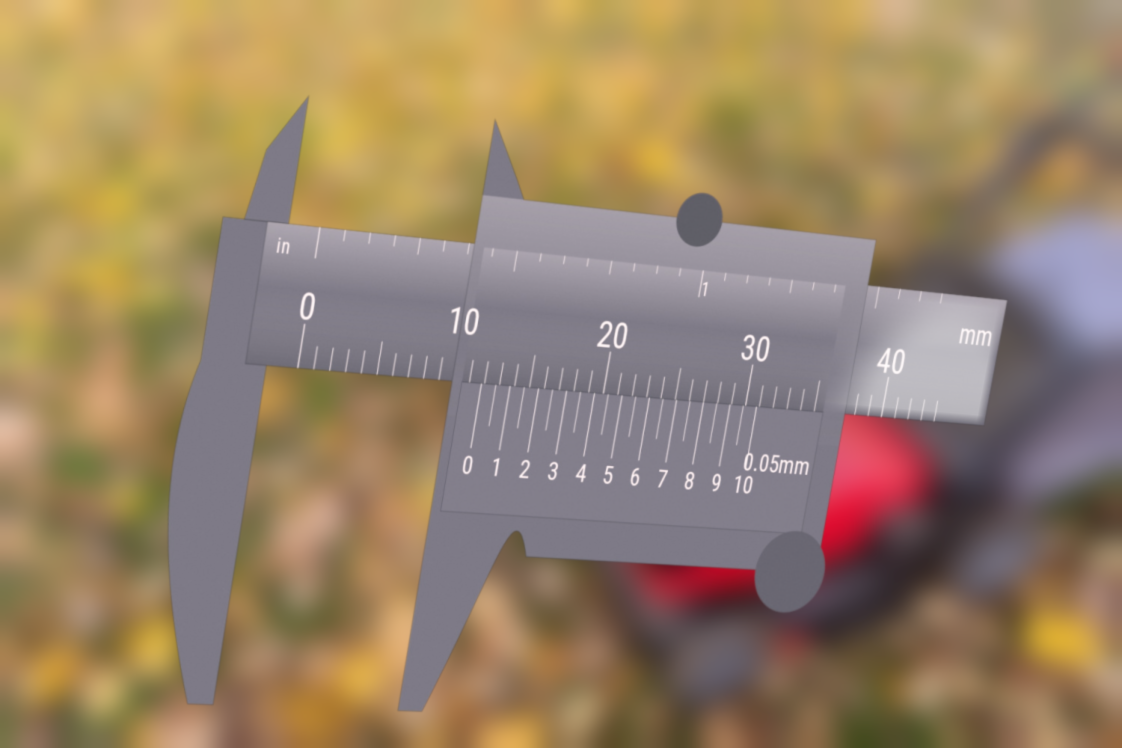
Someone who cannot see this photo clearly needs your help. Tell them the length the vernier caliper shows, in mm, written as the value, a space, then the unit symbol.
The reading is 11.8 mm
